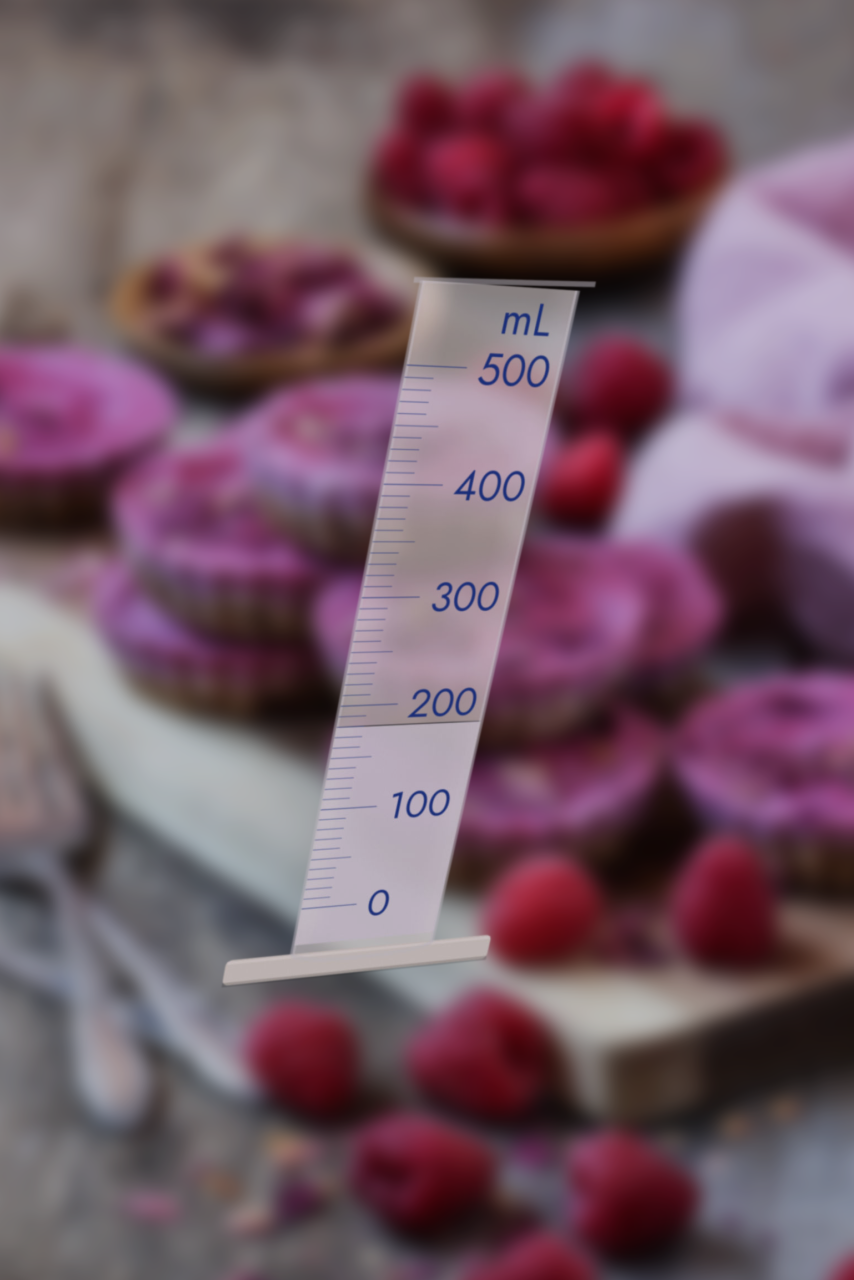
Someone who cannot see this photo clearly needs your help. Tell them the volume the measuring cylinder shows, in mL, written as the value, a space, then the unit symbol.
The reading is 180 mL
